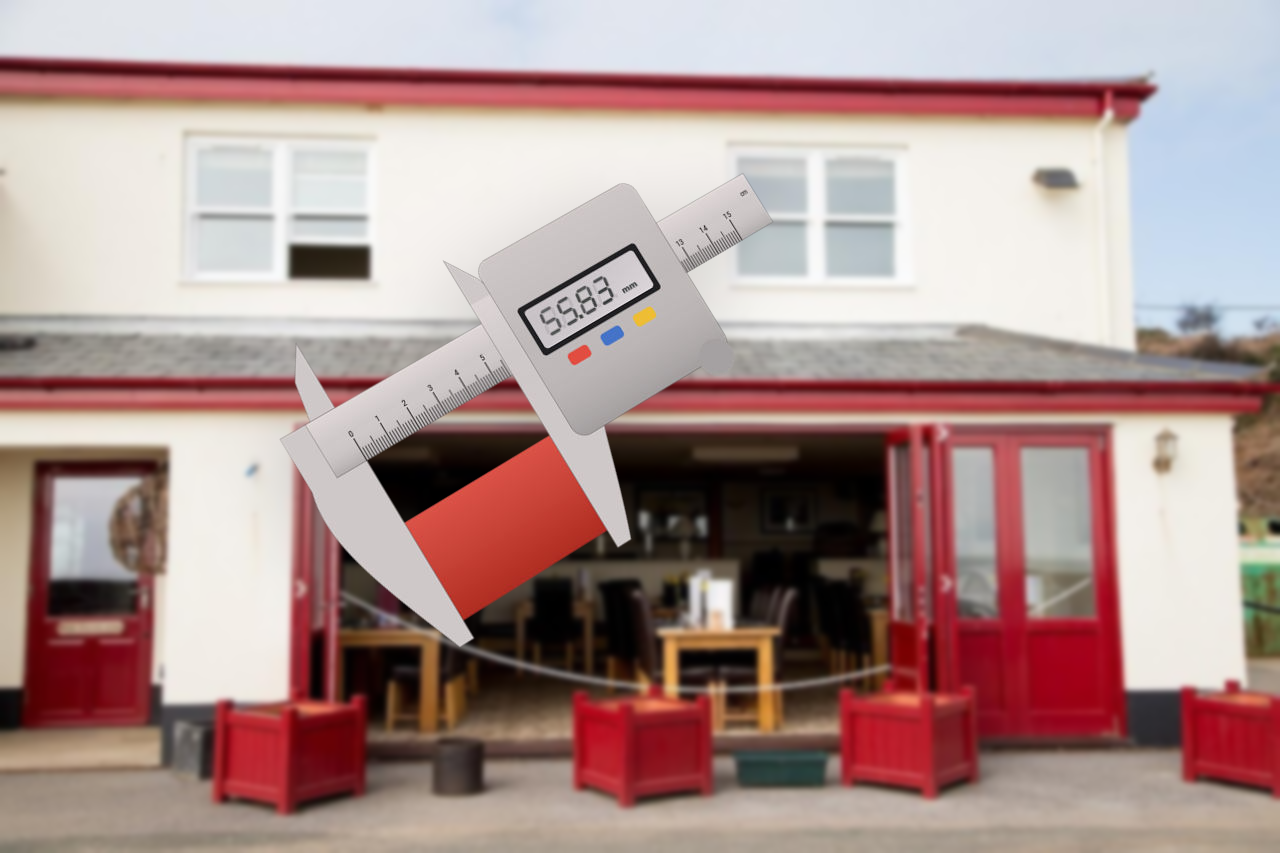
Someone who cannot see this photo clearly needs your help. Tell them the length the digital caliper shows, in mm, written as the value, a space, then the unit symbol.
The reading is 55.83 mm
